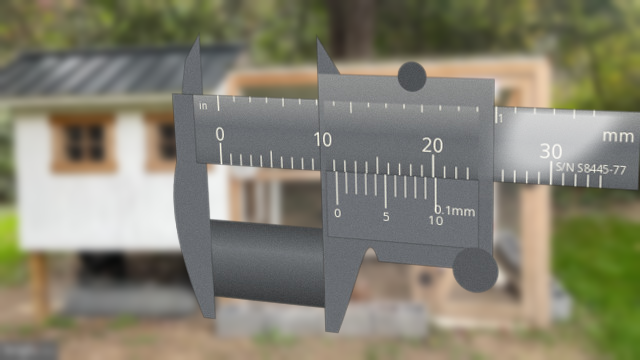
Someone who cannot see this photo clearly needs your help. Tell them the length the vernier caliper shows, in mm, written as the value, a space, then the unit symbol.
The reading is 11.2 mm
